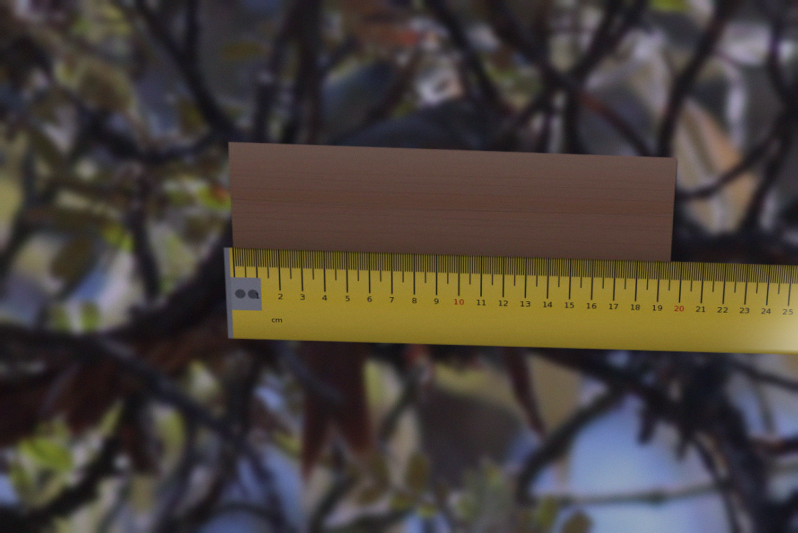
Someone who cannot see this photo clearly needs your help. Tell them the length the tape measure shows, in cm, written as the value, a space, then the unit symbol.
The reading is 19.5 cm
